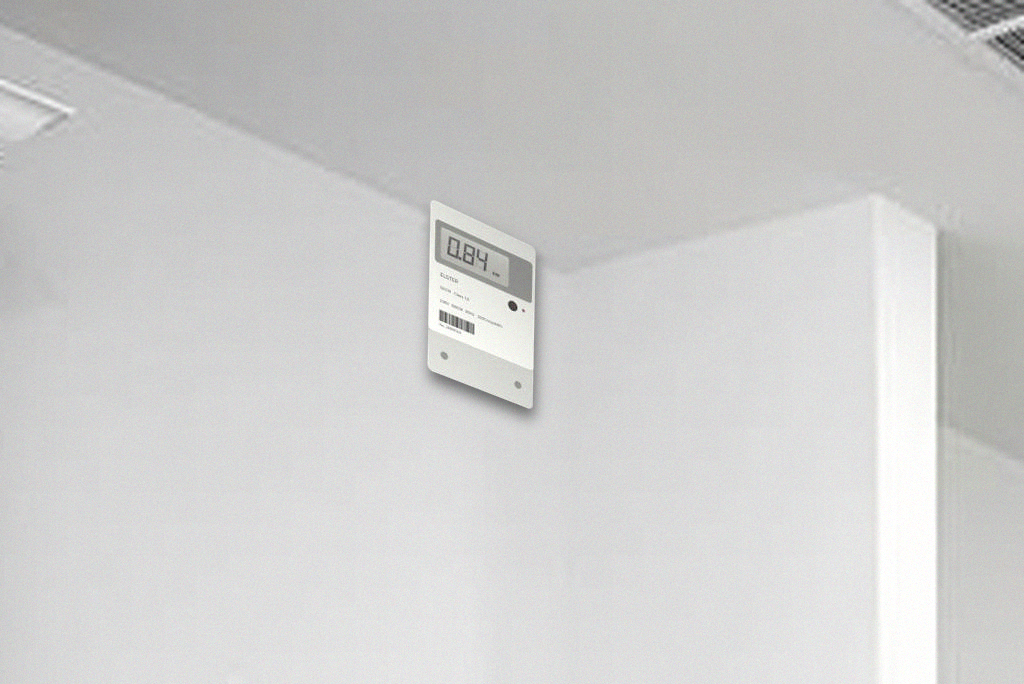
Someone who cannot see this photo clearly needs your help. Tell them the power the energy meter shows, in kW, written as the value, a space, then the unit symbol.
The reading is 0.84 kW
